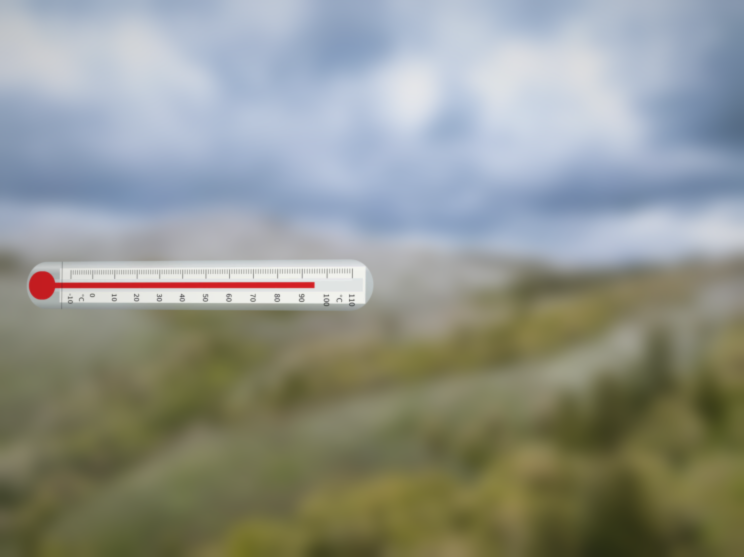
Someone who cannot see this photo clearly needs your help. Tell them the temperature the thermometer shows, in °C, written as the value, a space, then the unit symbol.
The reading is 95 °C
